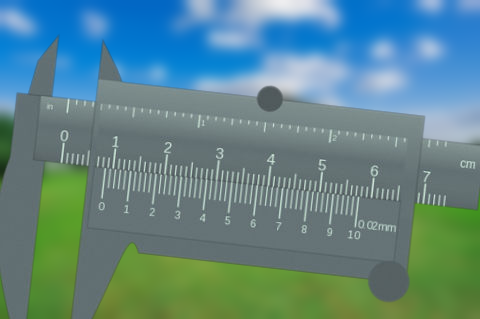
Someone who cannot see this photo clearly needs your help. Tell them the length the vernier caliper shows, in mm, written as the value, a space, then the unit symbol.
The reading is 8.5 mm
